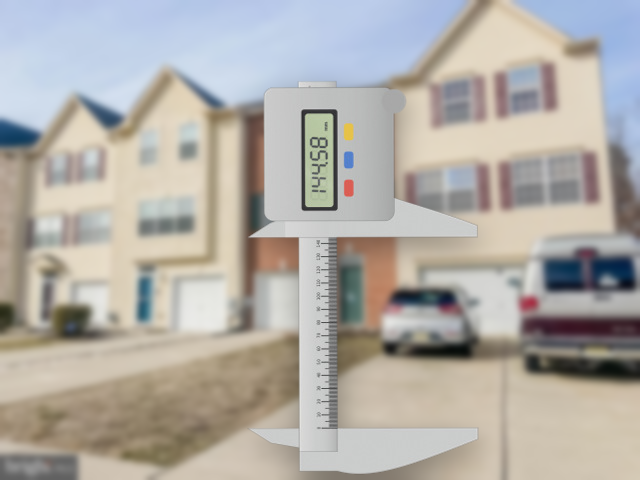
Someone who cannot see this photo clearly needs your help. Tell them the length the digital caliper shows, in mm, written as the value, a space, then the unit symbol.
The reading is 144.58 mm
